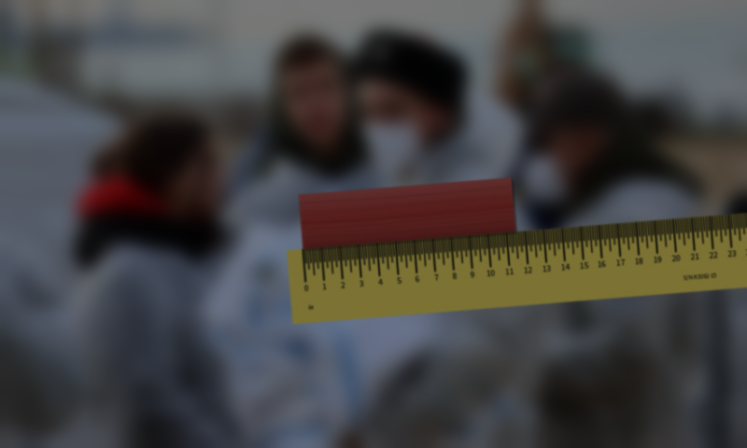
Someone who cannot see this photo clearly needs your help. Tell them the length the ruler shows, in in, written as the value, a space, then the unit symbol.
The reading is 11.5 in
